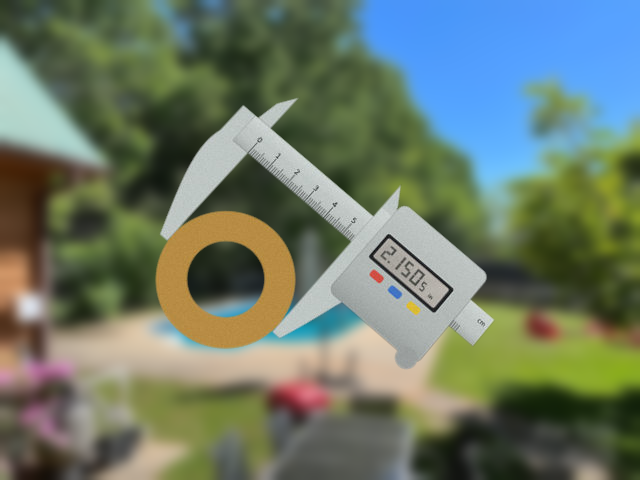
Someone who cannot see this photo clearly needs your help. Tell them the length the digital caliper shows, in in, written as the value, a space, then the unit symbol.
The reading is 2.1505 in
